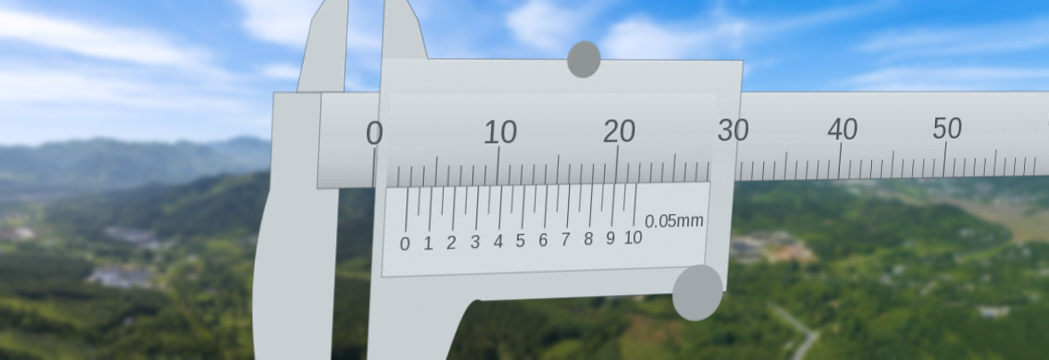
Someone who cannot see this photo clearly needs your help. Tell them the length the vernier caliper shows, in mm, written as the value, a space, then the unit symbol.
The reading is 2.8 mm
